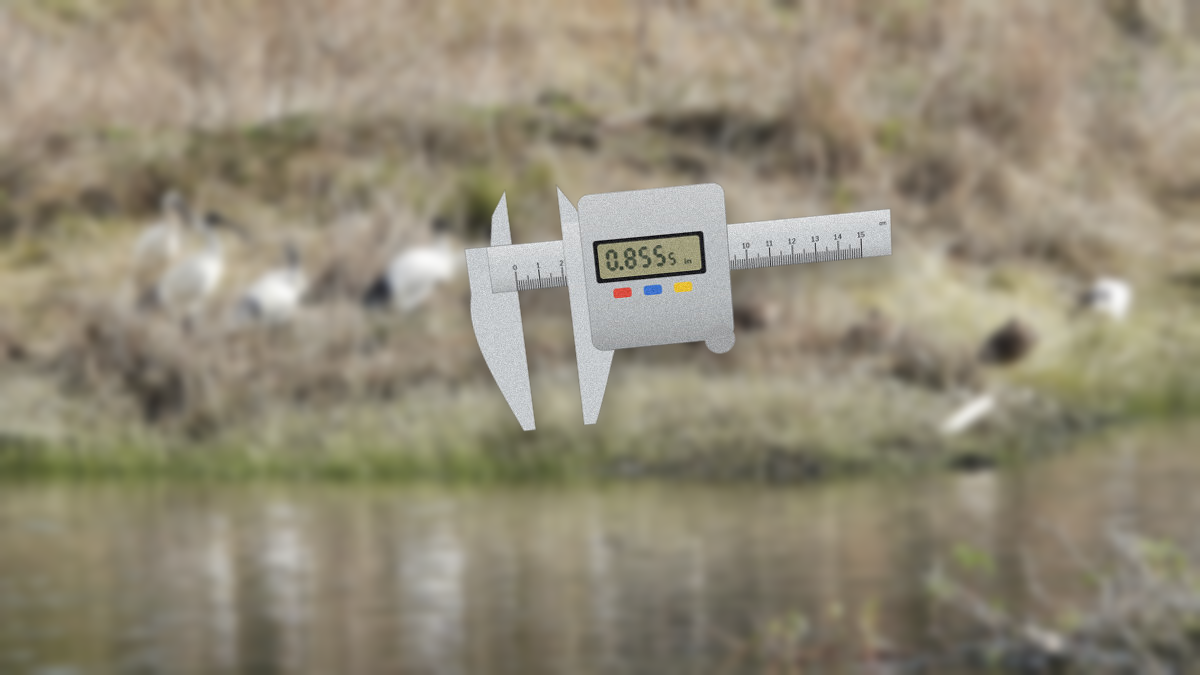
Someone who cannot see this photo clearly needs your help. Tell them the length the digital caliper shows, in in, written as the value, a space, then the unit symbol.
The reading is 0.8555 in
